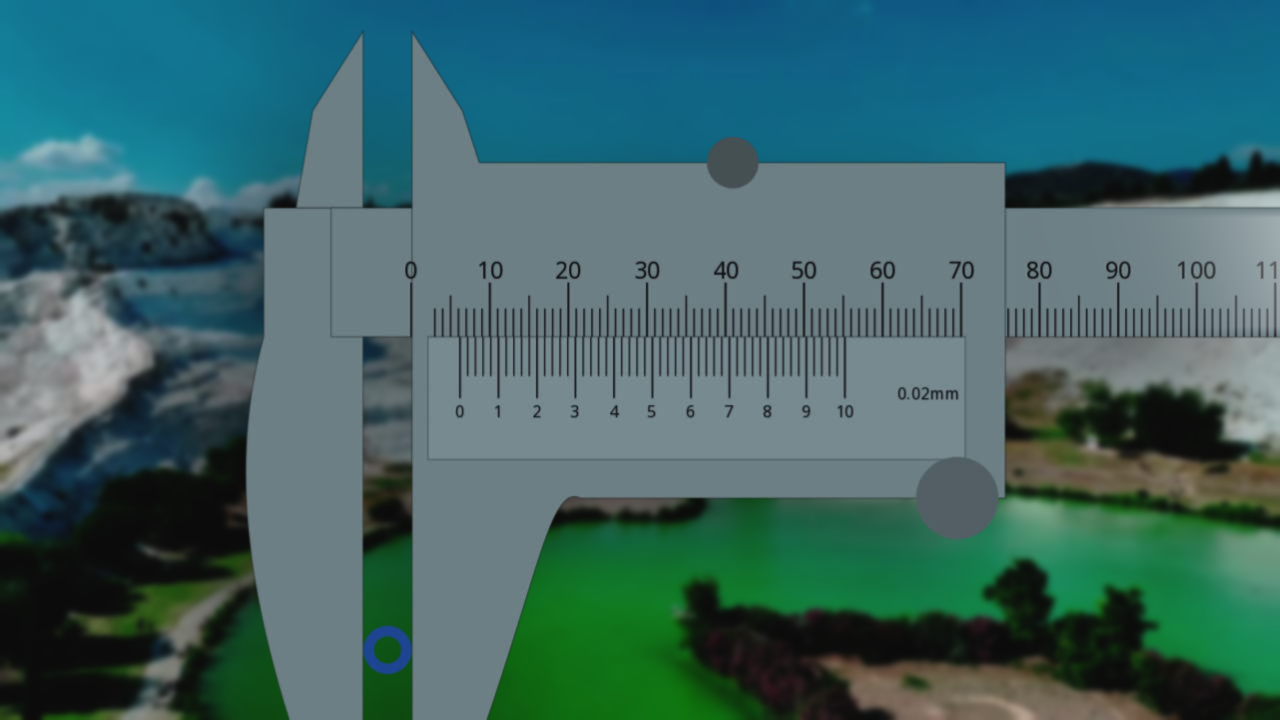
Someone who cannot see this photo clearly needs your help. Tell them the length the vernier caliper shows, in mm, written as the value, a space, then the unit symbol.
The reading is 6.2 mm
